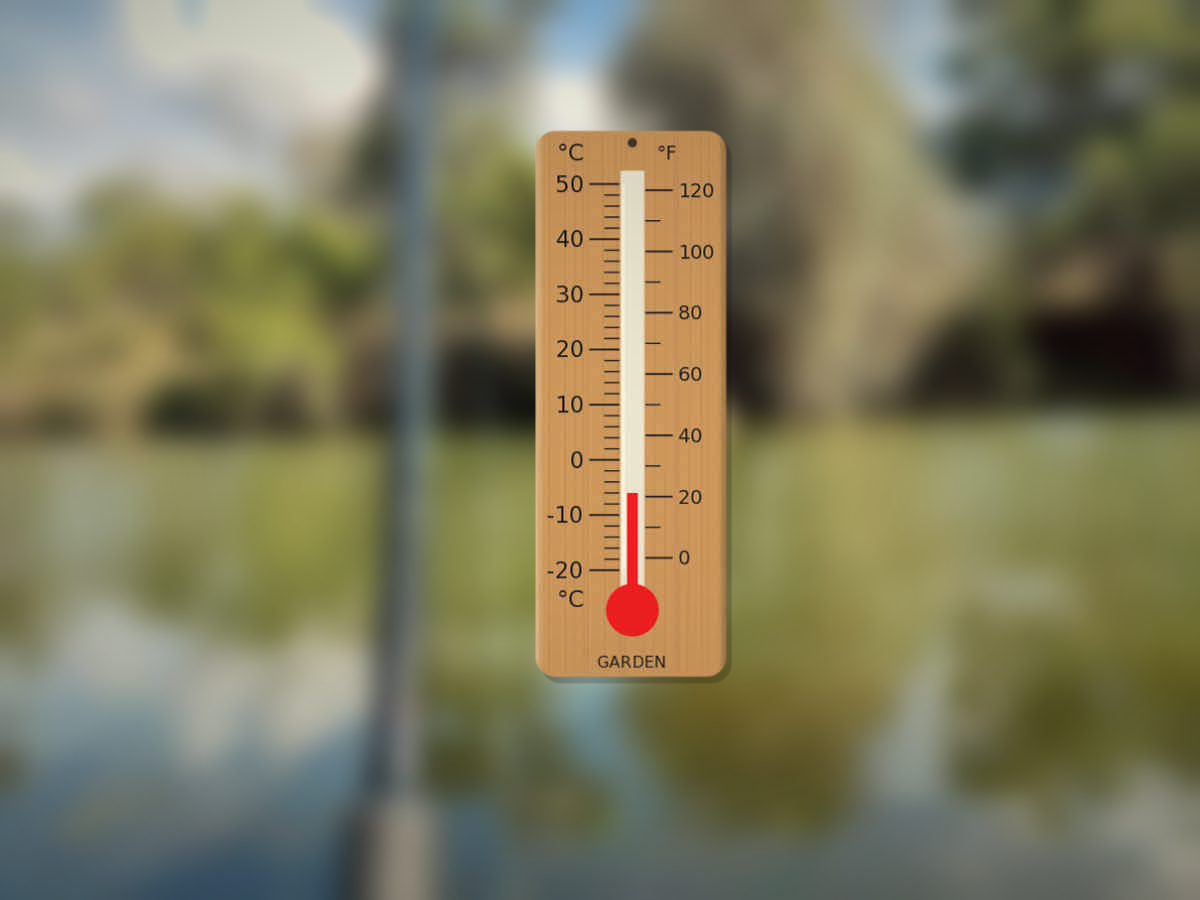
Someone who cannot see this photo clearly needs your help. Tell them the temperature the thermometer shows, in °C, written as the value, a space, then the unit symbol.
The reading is -6 °C
